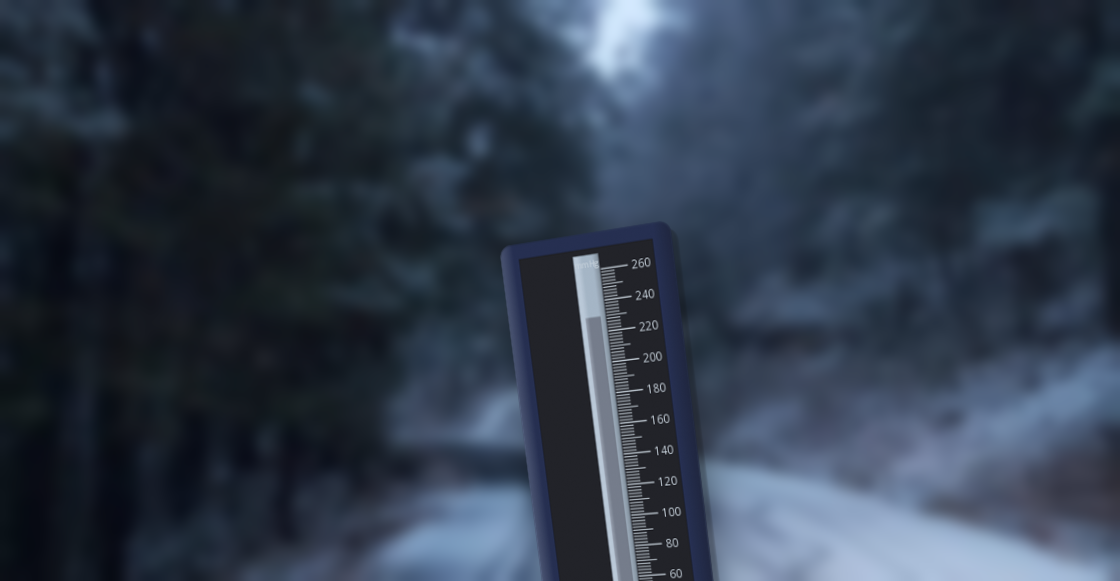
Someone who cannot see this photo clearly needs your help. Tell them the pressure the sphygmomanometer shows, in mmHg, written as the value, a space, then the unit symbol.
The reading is 230 mmHg
